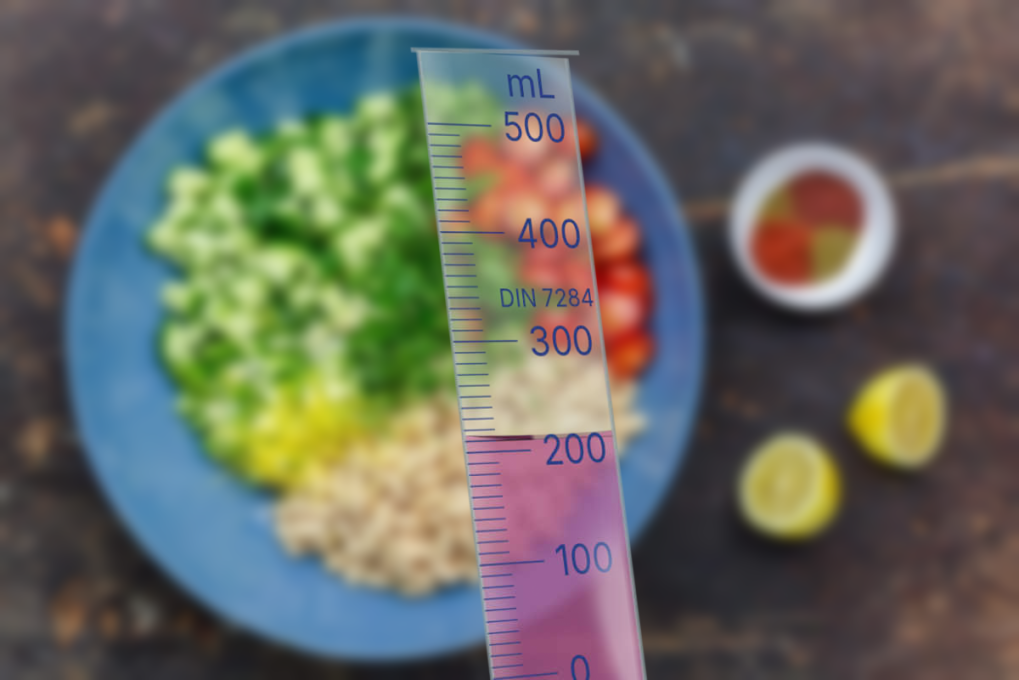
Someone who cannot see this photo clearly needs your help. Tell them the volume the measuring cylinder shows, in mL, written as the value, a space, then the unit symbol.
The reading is 210 mL
